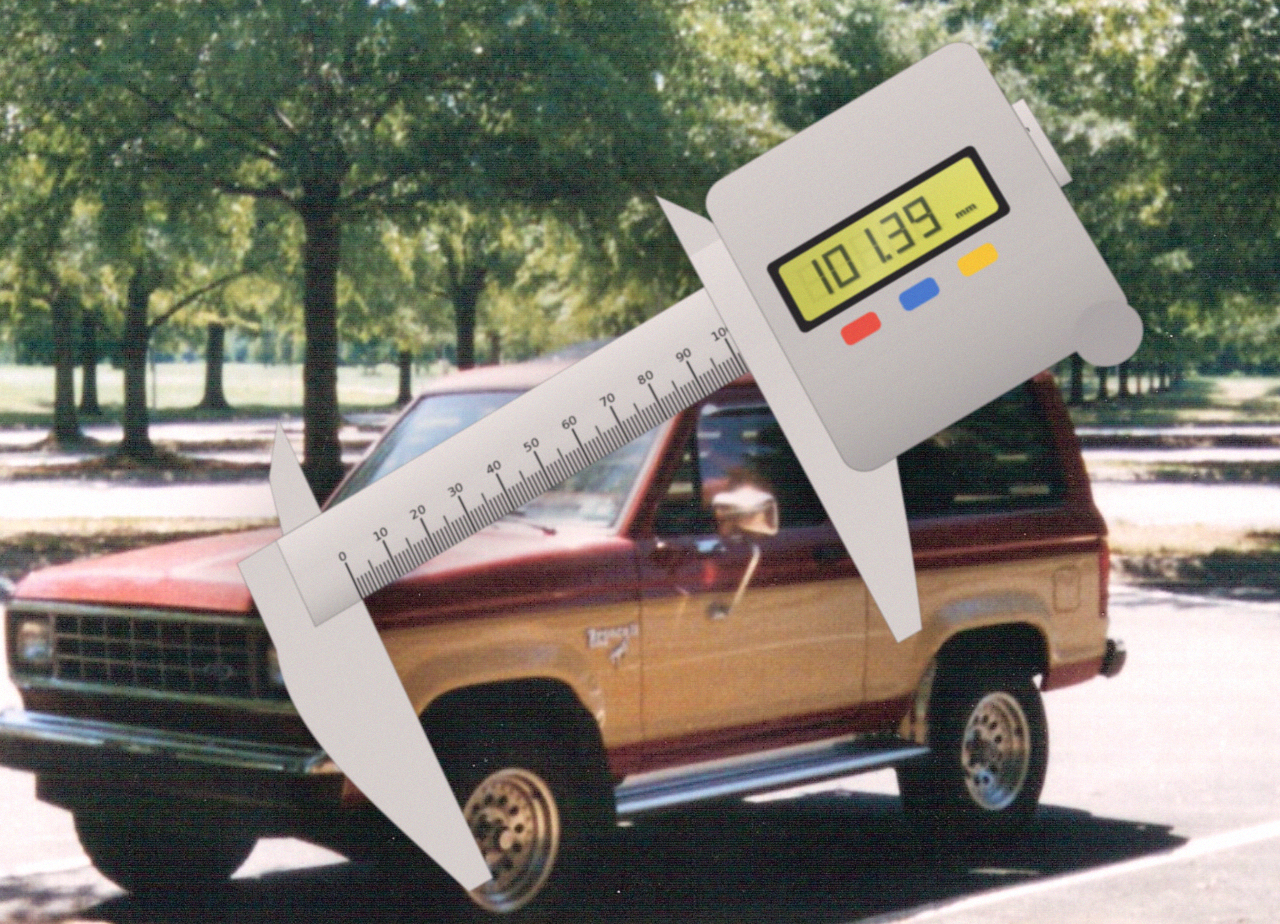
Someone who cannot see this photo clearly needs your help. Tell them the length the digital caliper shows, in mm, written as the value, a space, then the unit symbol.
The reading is 101.39 mm
